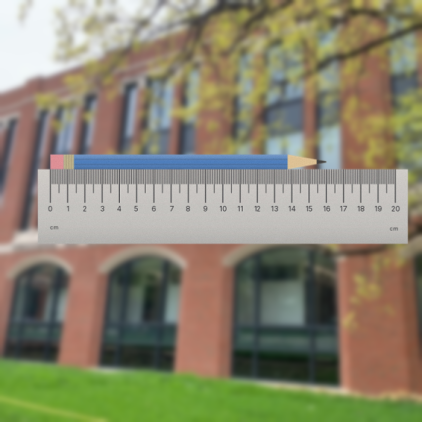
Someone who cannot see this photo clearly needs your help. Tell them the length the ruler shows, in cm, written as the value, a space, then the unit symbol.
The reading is 16 cm
